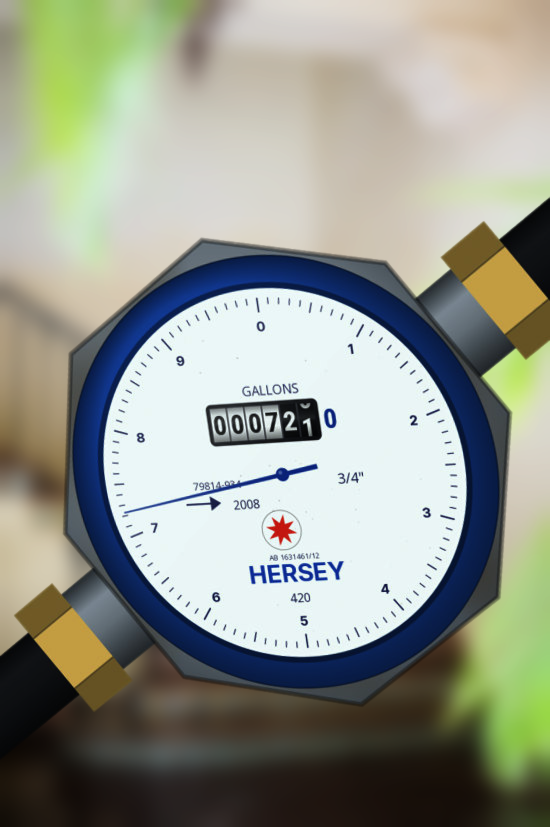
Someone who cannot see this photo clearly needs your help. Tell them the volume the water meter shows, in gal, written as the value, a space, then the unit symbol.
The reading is 7207.2 gal
